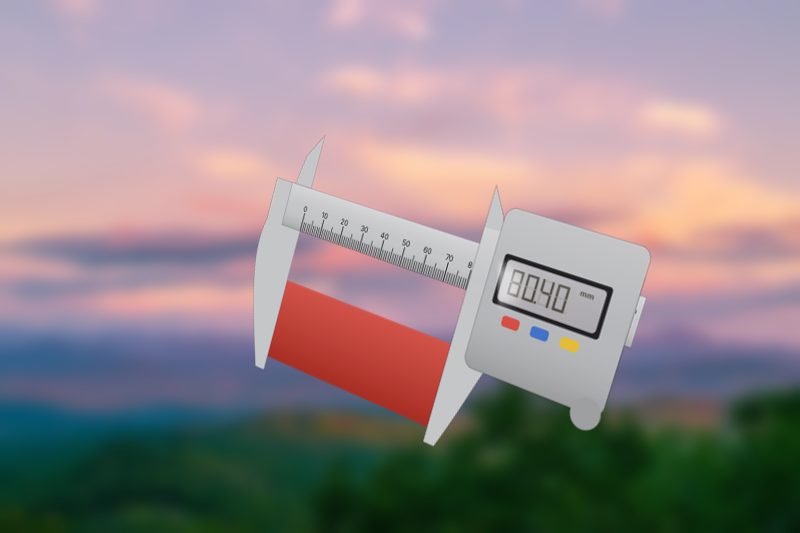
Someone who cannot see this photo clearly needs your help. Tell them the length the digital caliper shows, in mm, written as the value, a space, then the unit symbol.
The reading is 80.40 mm
